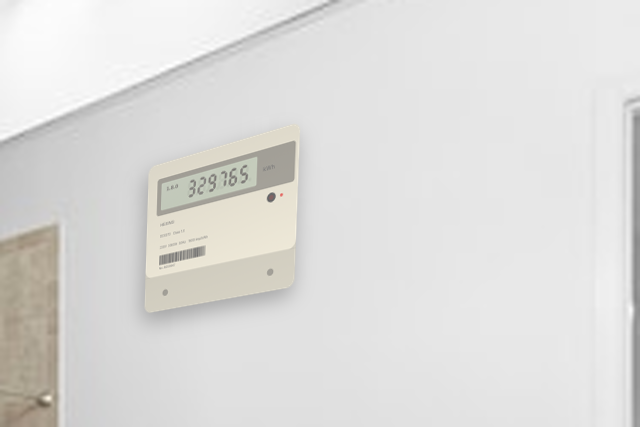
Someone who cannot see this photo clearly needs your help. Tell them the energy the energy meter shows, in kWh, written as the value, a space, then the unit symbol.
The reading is 329765 kWh
